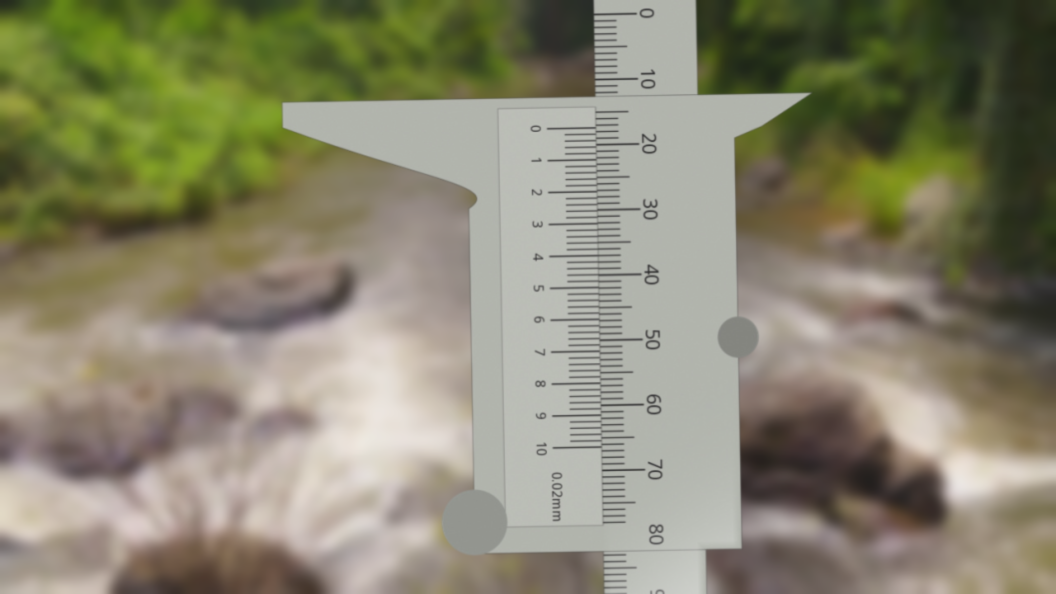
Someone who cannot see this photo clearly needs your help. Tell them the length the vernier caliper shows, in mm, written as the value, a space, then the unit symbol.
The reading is 17.4 mm
